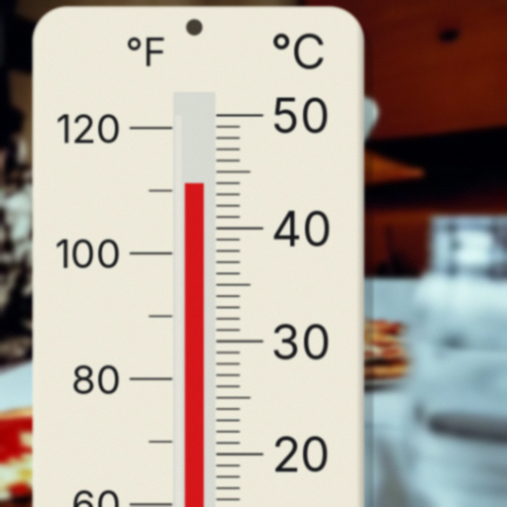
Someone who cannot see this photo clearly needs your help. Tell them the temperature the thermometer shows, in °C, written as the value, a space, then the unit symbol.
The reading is 44 °C
